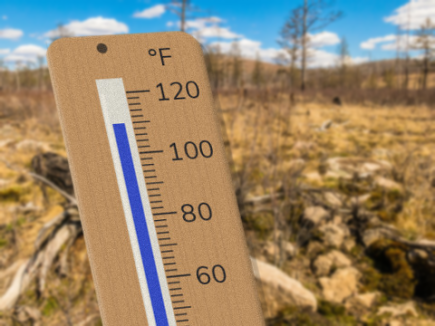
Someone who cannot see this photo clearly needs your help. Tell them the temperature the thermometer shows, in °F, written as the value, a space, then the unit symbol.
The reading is 110 °F
